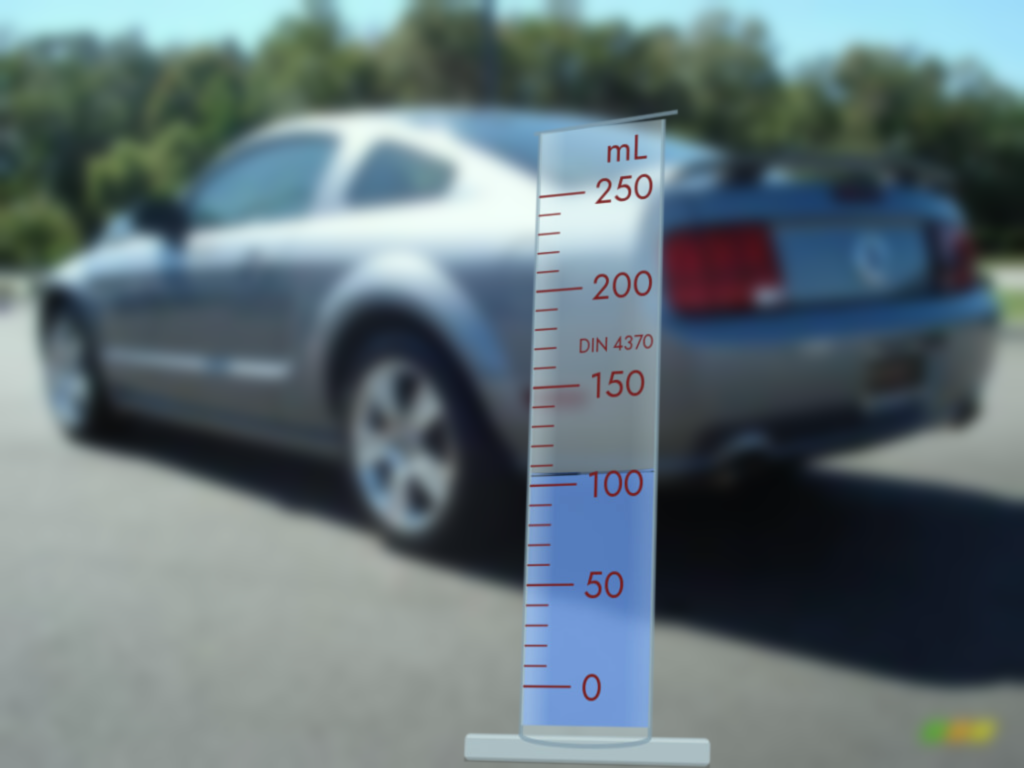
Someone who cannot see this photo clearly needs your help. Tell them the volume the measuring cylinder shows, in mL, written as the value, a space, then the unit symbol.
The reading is 105 mL
